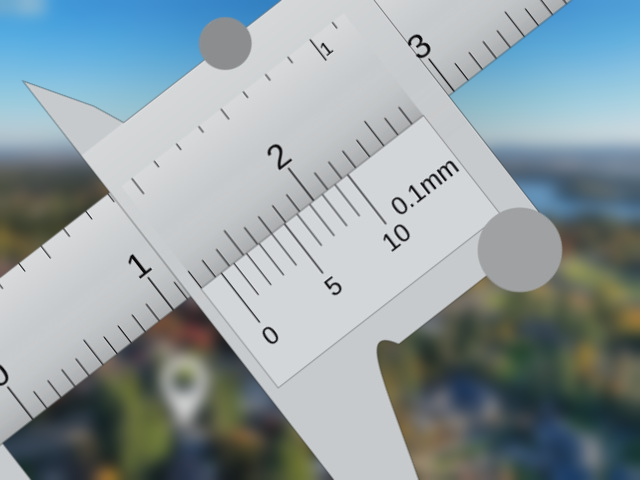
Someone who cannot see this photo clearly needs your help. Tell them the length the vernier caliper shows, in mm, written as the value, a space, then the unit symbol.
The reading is 13.4 mm
